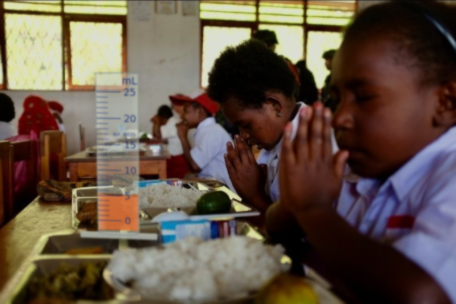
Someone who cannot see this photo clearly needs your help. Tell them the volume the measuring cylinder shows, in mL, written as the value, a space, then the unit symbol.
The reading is 5 mL
